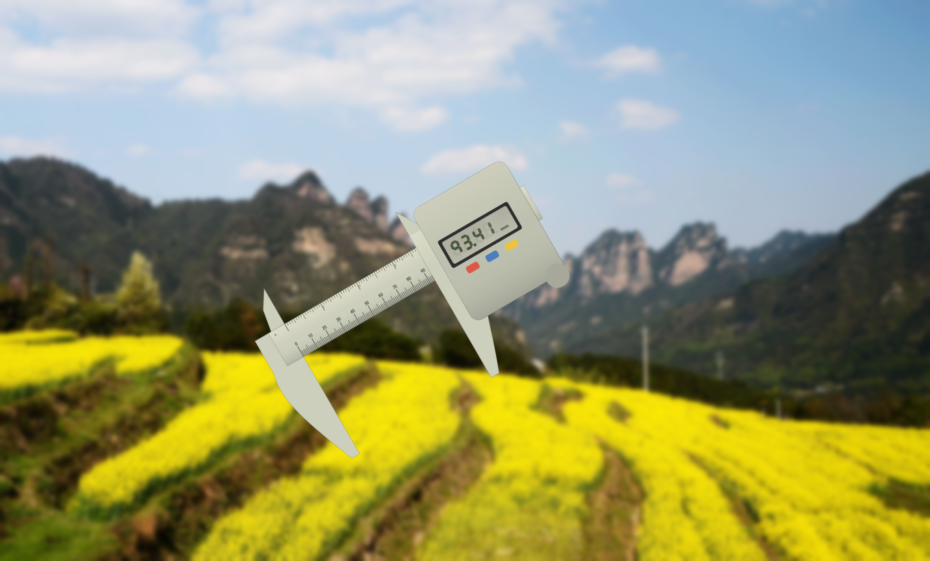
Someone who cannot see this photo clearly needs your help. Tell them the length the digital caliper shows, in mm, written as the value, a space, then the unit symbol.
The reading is 93.41 mm
